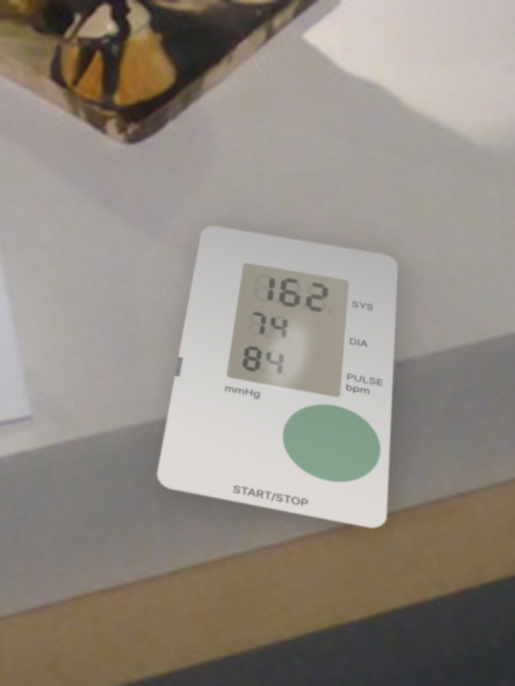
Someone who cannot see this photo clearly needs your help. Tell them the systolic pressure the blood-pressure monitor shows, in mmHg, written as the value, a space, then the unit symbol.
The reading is 162 mmHg
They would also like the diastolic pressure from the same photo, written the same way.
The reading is 74 mmHg
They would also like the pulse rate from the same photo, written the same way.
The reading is 84 bpm
